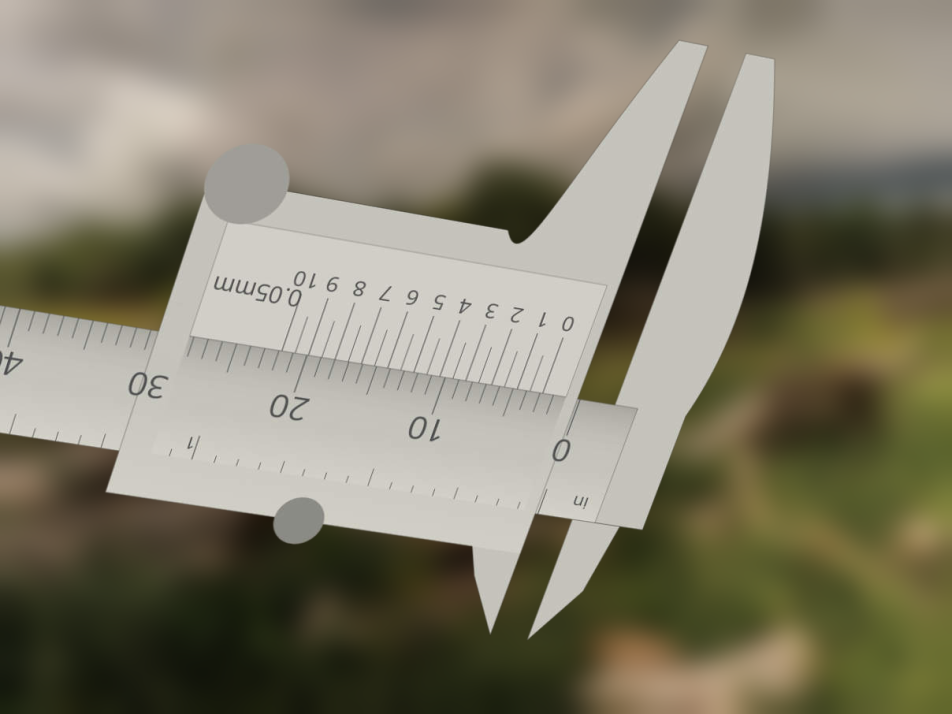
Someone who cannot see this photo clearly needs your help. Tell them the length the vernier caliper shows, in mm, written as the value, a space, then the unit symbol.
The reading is 2.8 mm
